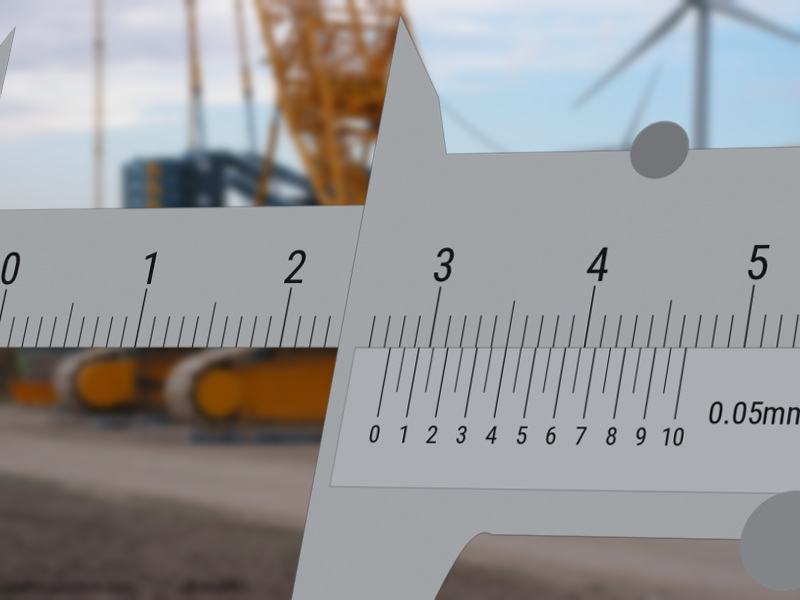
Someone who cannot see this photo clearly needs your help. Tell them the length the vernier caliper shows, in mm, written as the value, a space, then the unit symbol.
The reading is 27.4 mm
